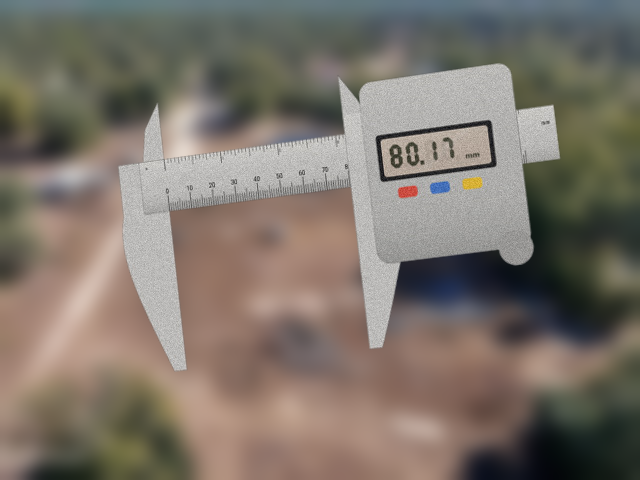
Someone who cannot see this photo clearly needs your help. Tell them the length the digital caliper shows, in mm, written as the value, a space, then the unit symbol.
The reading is 80.17 mm
